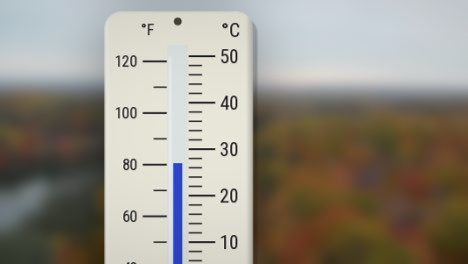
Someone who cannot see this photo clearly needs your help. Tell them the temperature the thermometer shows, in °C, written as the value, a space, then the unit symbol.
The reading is 27 °C
